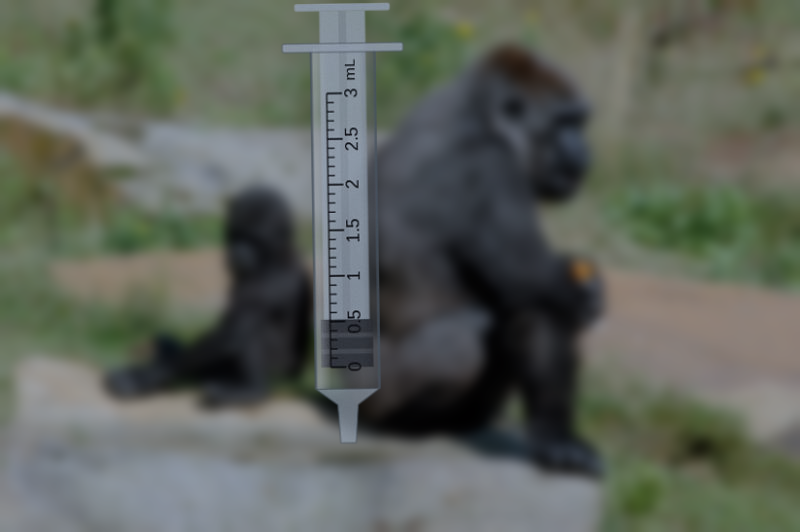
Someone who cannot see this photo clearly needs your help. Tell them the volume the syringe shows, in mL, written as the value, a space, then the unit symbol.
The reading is 0 mL
